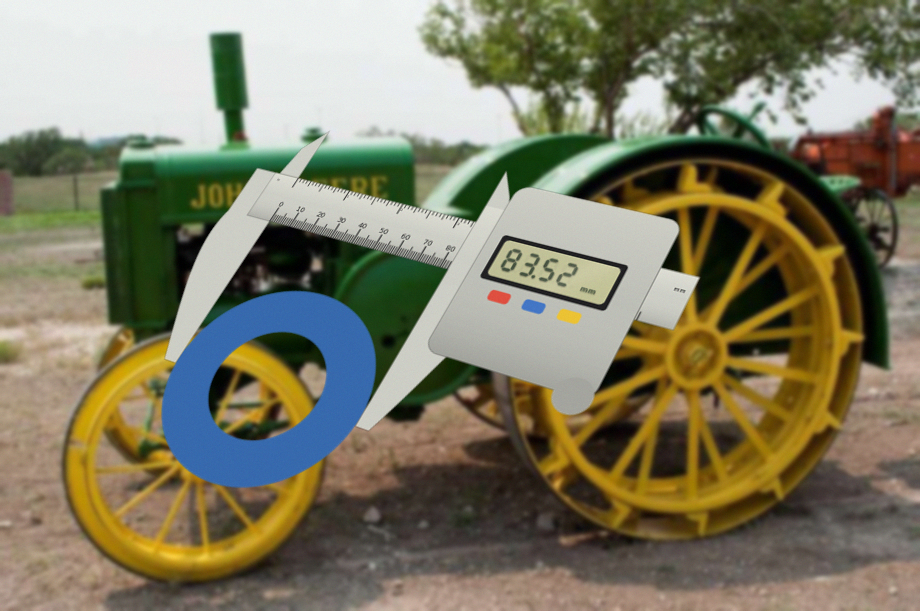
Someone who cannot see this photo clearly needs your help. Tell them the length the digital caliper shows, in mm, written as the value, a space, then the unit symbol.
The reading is 83.52 mm
